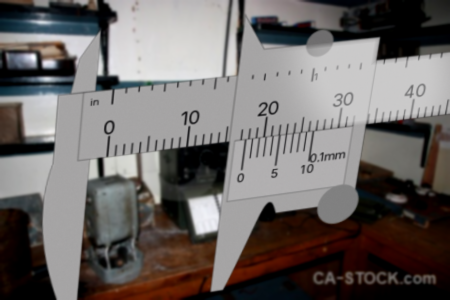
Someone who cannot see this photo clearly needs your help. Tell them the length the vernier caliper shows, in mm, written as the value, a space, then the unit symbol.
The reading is 17.6 mm
